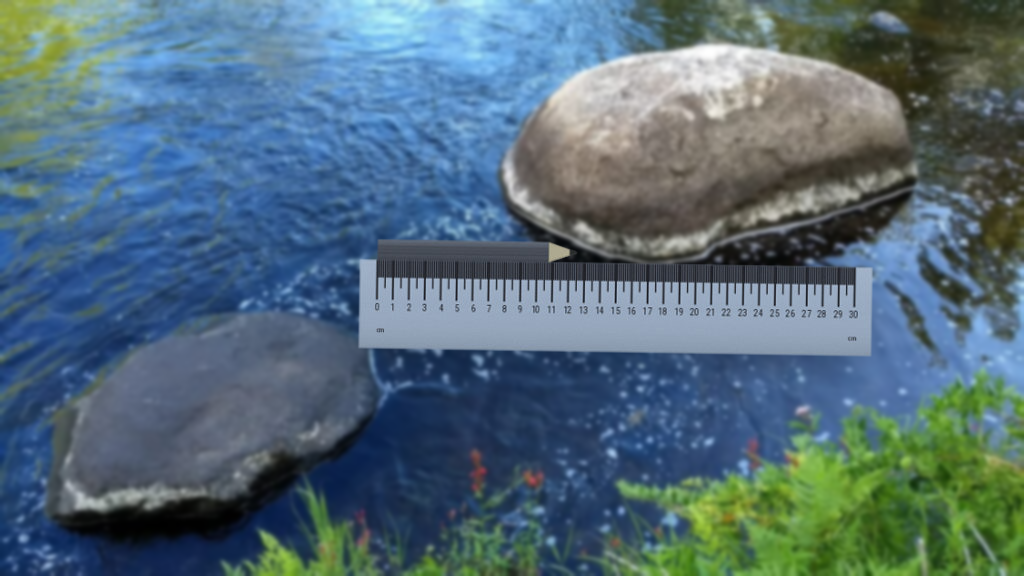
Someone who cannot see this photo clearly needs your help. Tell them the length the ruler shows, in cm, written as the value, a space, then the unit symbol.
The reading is 12.5 cm
